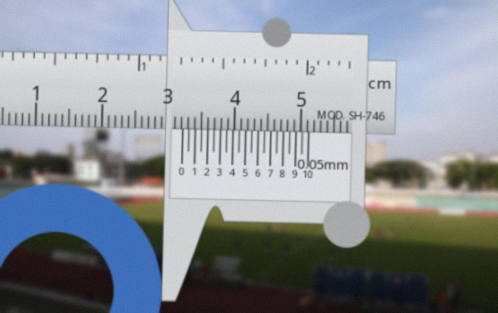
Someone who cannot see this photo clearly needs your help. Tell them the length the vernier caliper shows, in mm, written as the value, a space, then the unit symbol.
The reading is 32.2 mm
